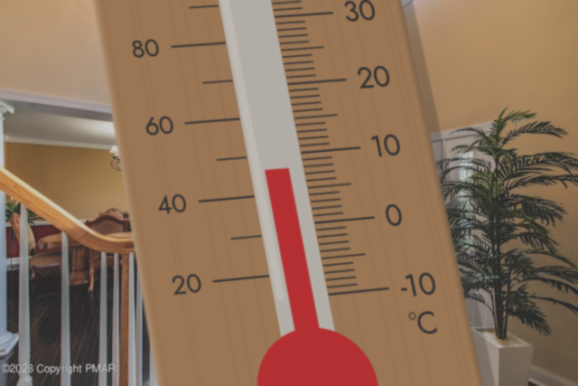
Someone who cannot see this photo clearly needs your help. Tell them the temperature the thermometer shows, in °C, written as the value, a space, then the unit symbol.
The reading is 8 °C
